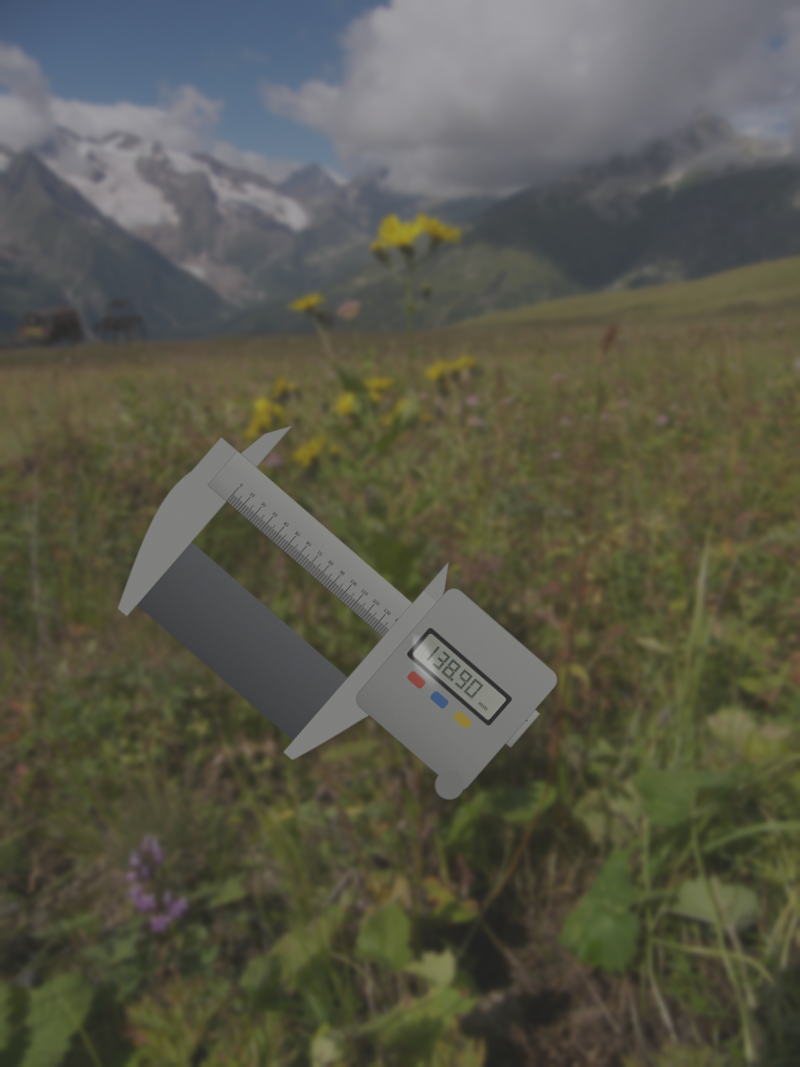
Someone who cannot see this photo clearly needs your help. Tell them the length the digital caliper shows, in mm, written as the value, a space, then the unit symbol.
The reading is 138.90 mm
